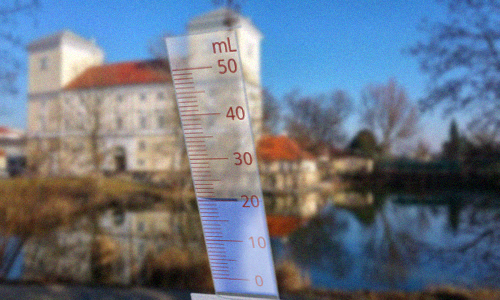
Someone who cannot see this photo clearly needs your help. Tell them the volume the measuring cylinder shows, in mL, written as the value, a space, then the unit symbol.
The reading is 20 mL
